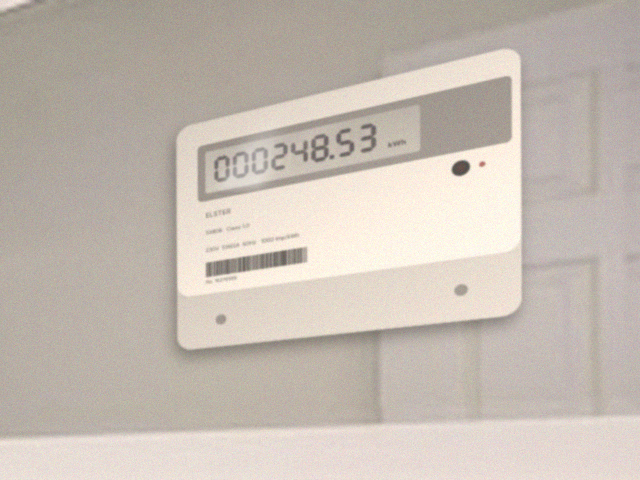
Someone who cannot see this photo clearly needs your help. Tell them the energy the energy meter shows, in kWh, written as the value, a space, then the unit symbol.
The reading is 248.53 kWh
